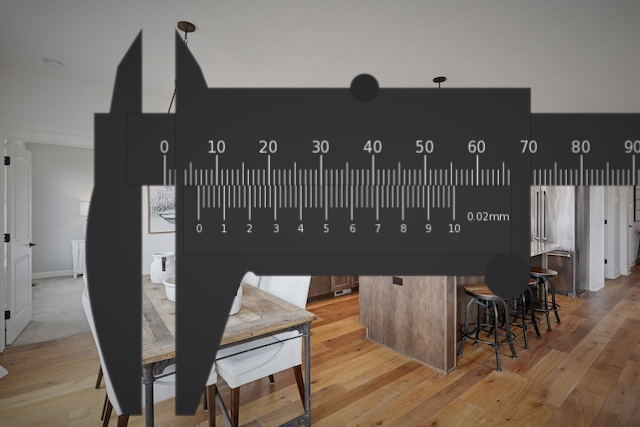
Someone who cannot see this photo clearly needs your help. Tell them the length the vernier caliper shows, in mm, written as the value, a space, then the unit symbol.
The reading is 6.5 mm
